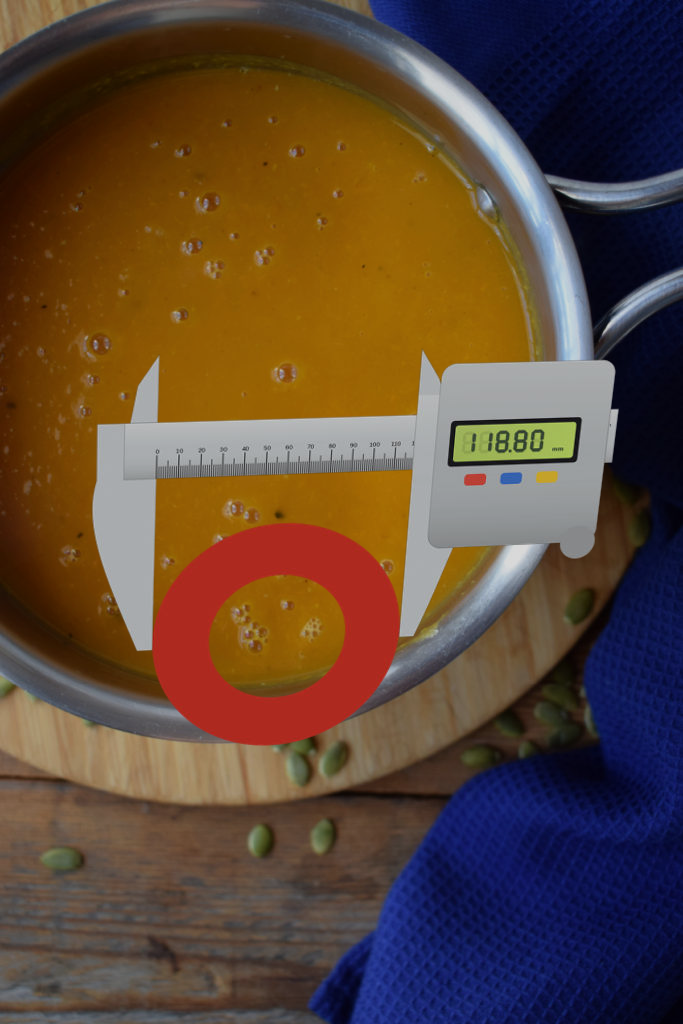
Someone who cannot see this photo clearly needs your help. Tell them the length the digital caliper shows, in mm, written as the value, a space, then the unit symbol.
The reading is 118.80 mm
